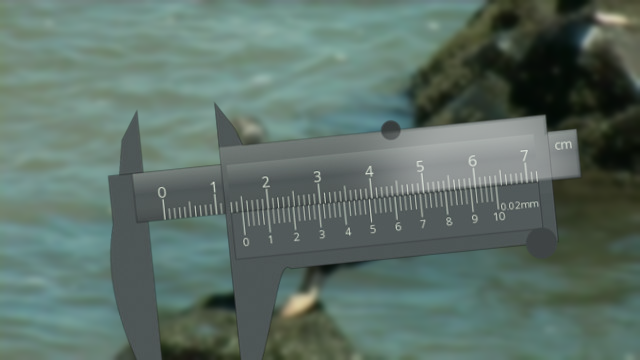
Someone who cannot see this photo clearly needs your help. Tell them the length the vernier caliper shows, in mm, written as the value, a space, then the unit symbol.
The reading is 15.0 mm
